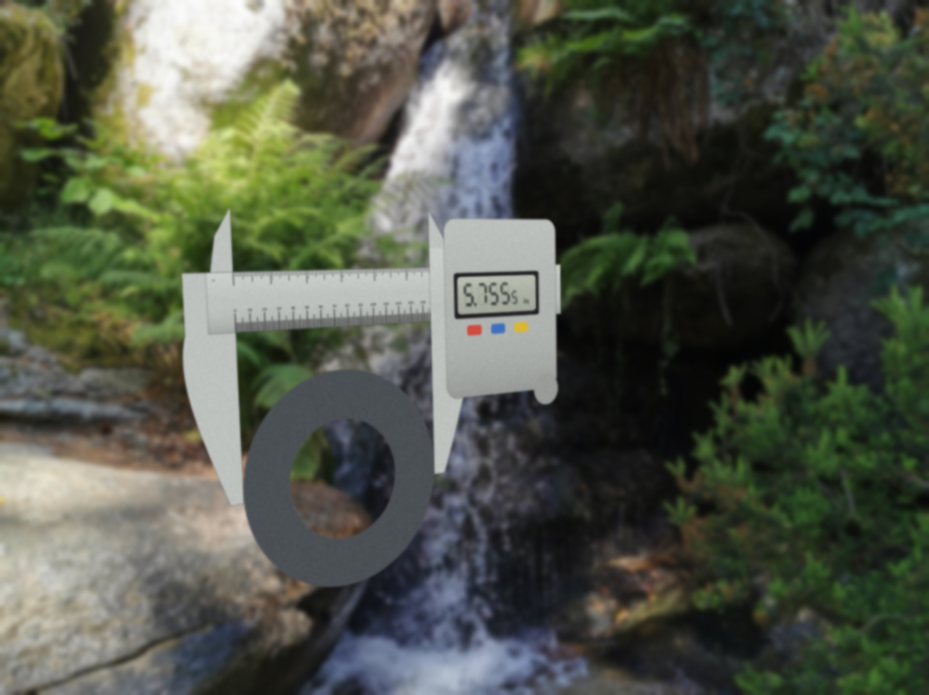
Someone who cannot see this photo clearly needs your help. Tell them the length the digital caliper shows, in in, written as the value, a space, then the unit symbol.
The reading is 5.7555 in
